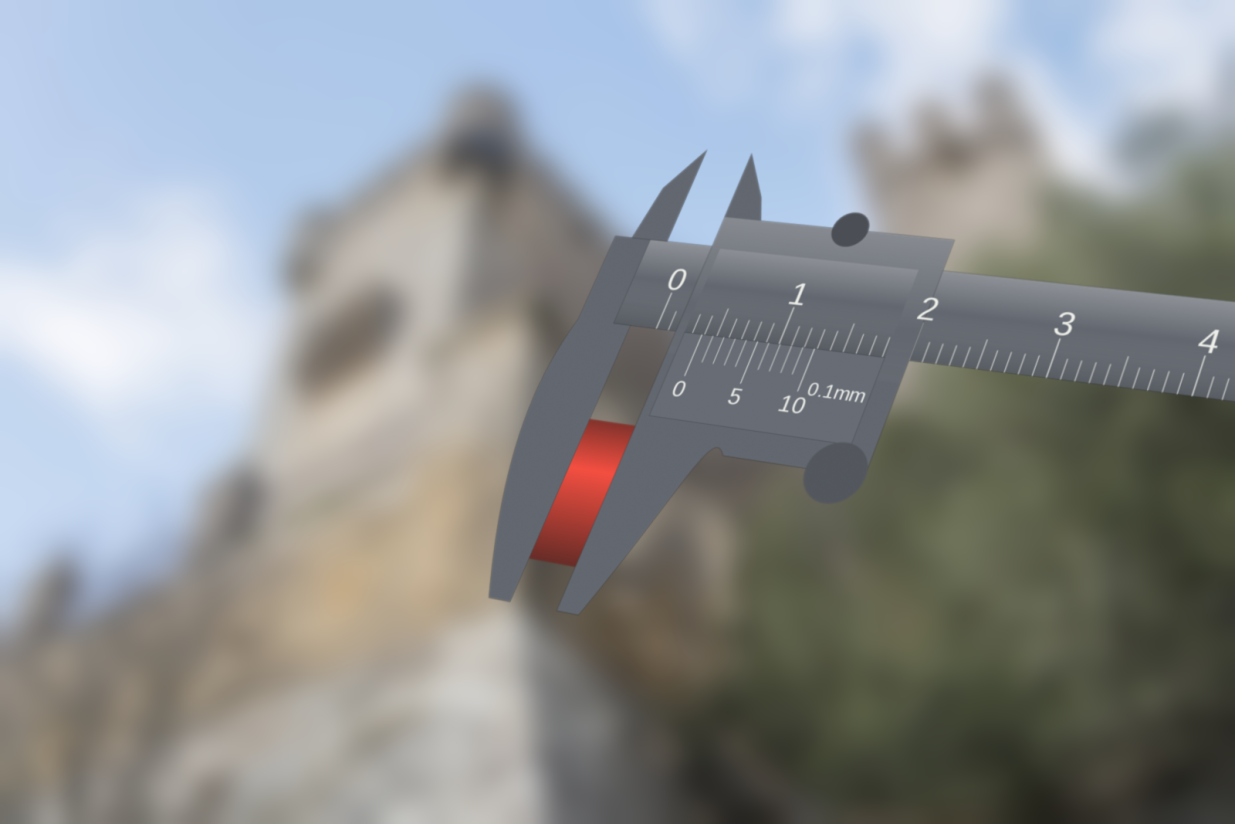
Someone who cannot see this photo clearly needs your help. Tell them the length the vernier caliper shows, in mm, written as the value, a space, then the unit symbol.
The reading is 3.8 mm
